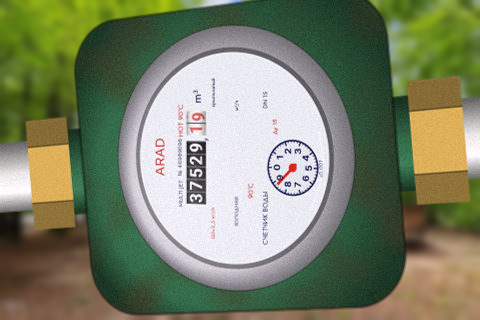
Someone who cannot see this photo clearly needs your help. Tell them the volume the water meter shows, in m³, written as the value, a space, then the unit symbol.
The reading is 37529.188 m³
